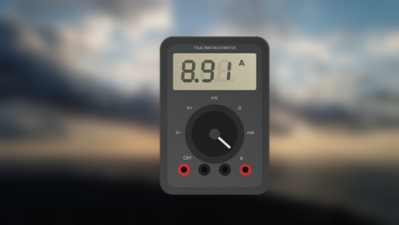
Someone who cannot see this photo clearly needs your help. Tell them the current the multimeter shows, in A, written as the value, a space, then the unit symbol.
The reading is 8.91 A
